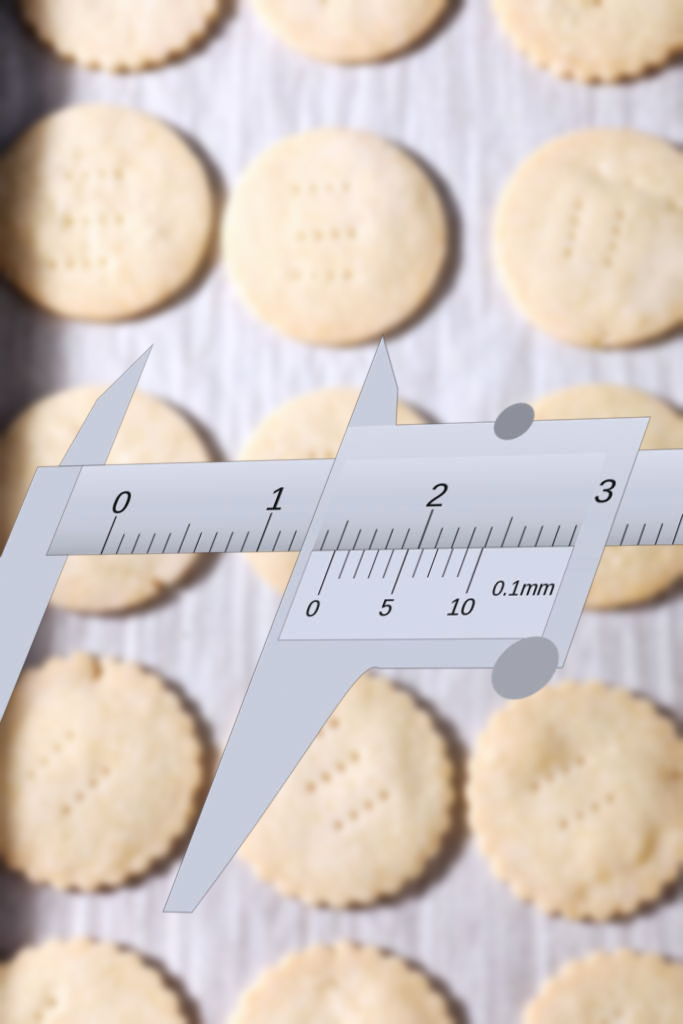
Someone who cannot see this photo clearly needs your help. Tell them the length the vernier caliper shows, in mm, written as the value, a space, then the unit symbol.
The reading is 14.9 mm
